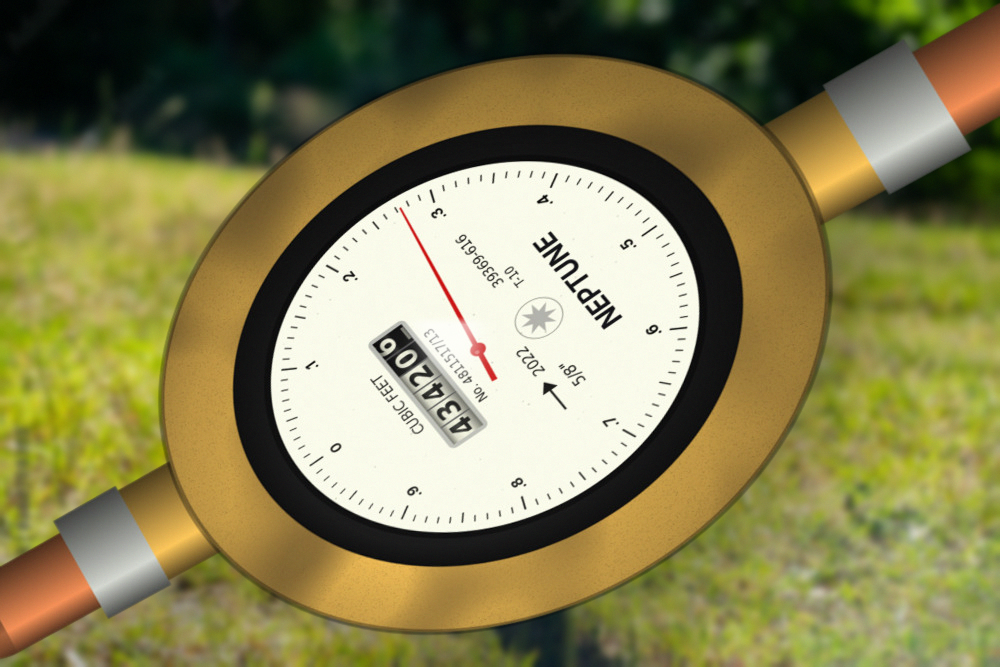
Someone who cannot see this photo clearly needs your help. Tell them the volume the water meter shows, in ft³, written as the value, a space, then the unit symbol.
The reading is 434206.27 ft³
